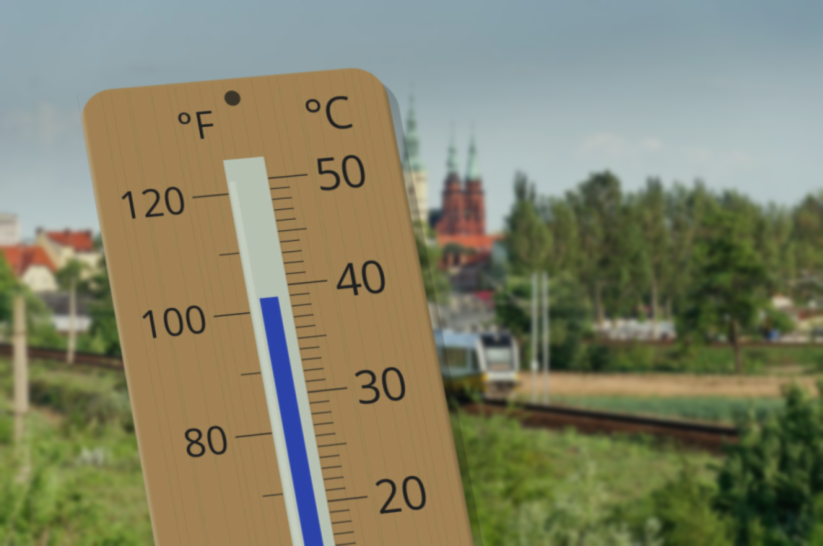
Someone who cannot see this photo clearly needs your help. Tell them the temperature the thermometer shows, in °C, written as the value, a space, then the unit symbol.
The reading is 39 °C
